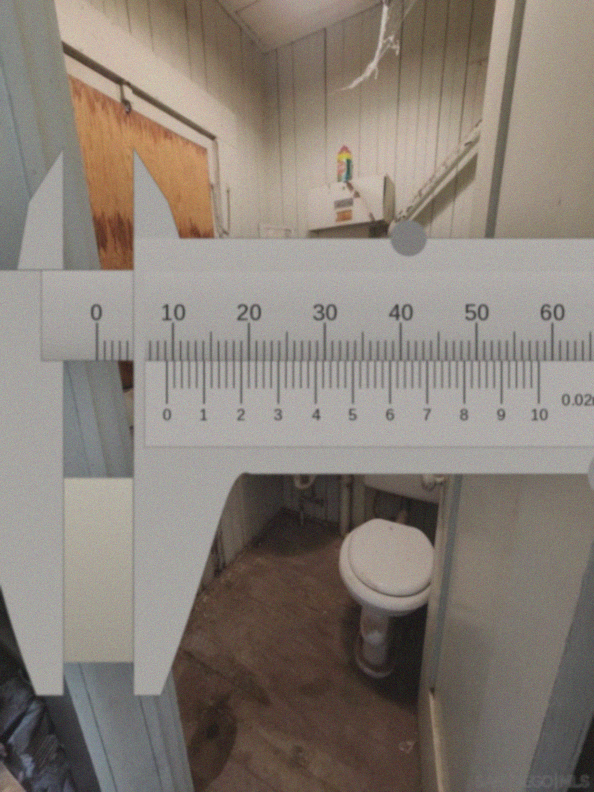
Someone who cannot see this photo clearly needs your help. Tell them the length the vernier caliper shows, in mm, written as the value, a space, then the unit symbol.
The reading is 9.2 mm
